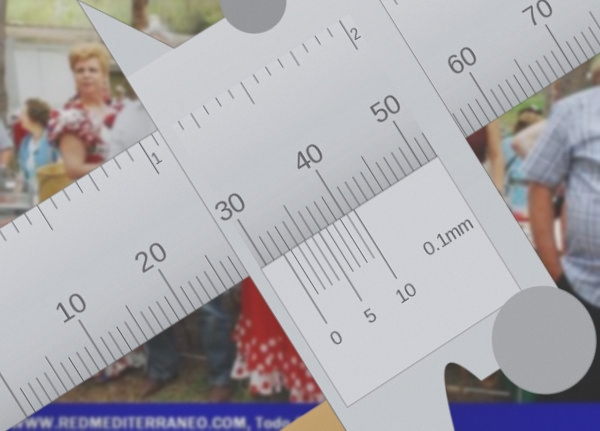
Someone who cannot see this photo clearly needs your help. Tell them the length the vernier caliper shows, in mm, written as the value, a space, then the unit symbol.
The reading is 32.2 mm
